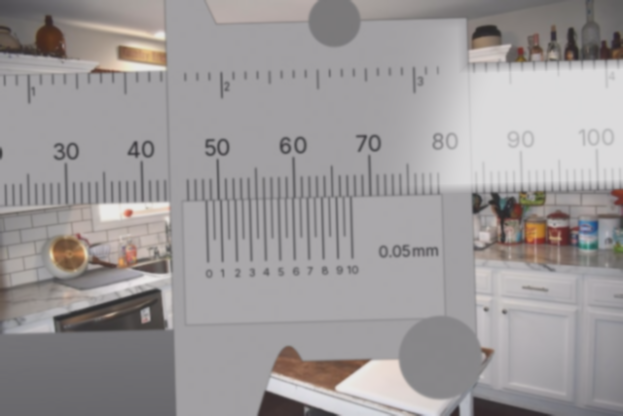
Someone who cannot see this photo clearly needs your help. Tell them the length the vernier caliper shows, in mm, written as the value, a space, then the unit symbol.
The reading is 48.4 mm
